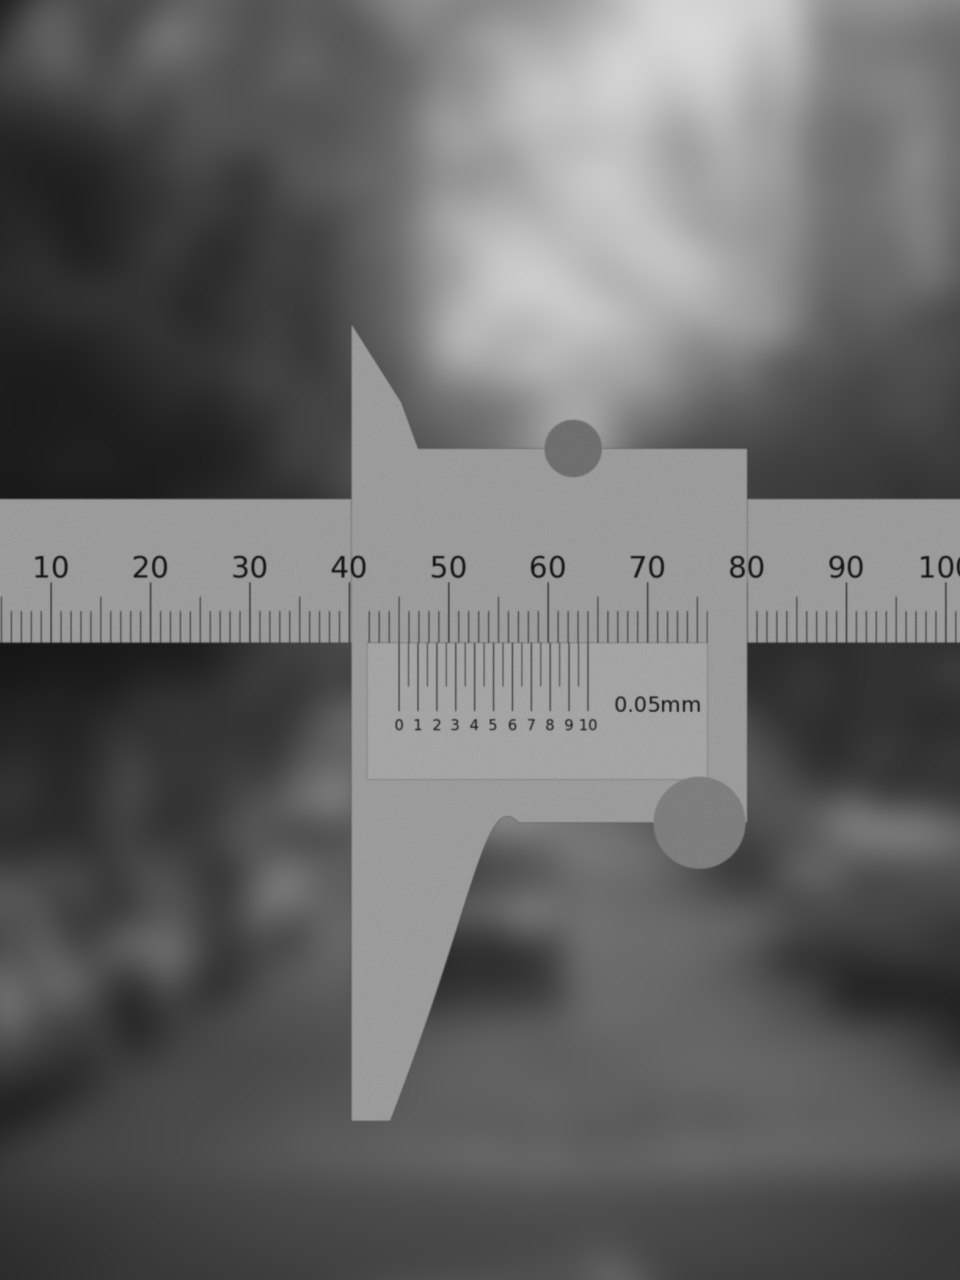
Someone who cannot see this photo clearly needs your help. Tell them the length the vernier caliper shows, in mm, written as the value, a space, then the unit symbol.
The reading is 45.0 mm
